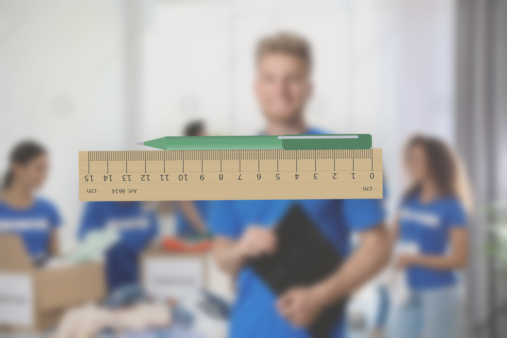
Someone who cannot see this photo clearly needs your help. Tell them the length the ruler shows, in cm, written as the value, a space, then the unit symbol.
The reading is 12.5 cm
